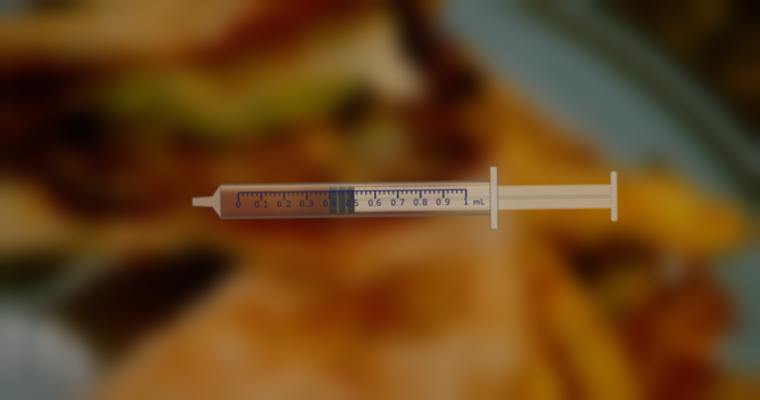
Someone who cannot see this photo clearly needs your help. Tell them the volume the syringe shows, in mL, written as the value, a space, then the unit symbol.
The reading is 0.4 mL
